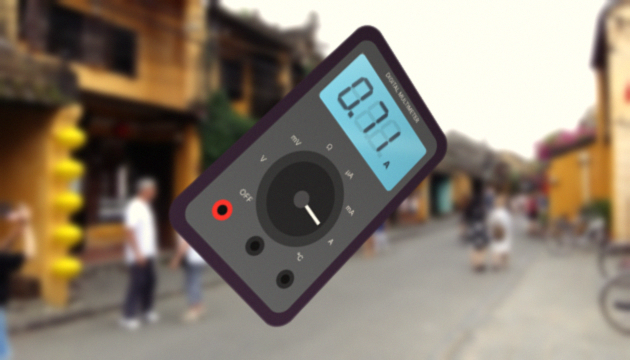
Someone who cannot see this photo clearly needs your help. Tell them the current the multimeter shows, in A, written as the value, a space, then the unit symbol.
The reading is 0.71 A
